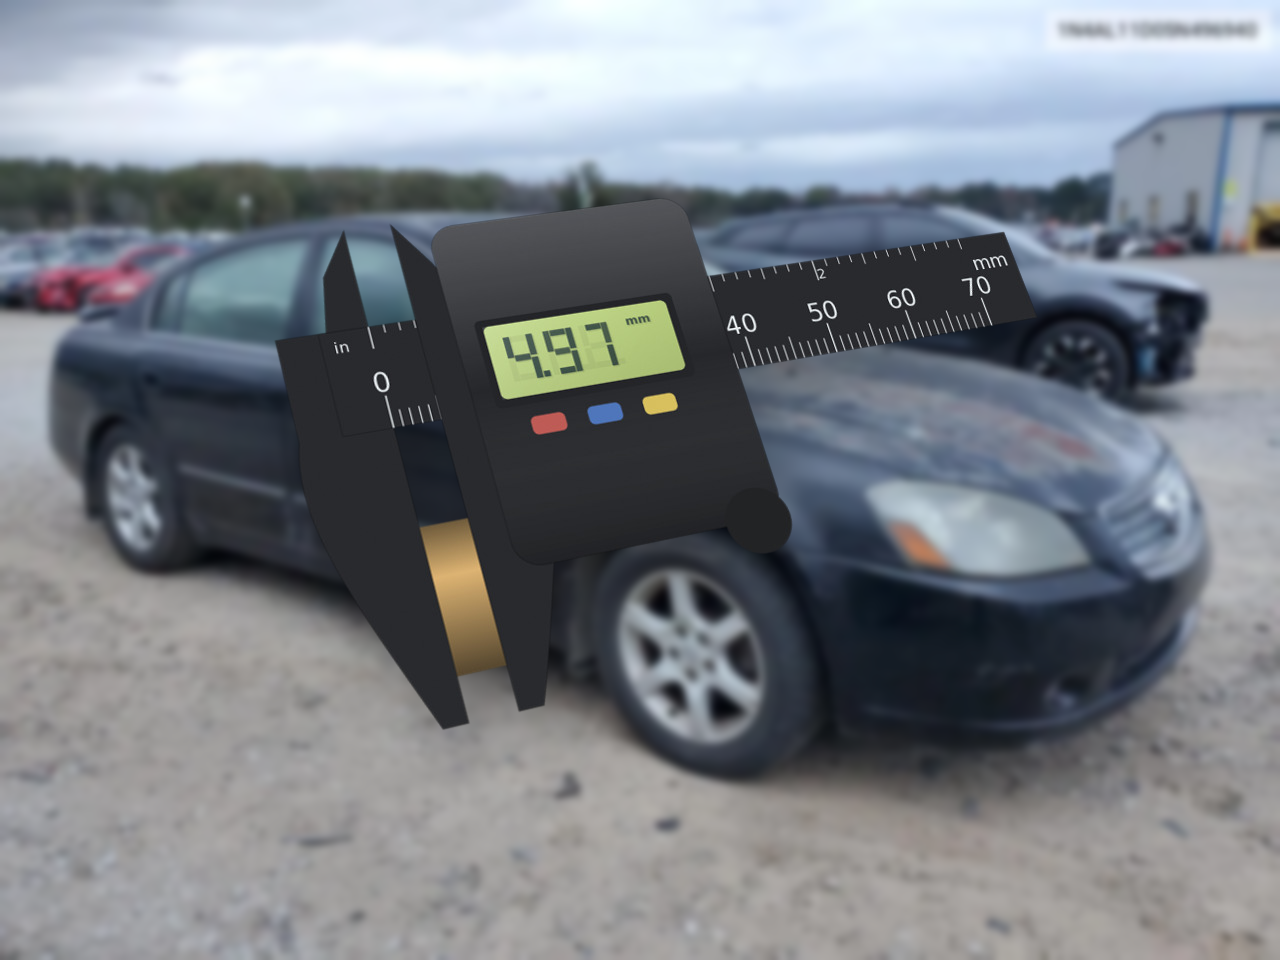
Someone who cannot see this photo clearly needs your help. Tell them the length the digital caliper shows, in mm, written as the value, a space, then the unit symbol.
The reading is 4.97 mm
